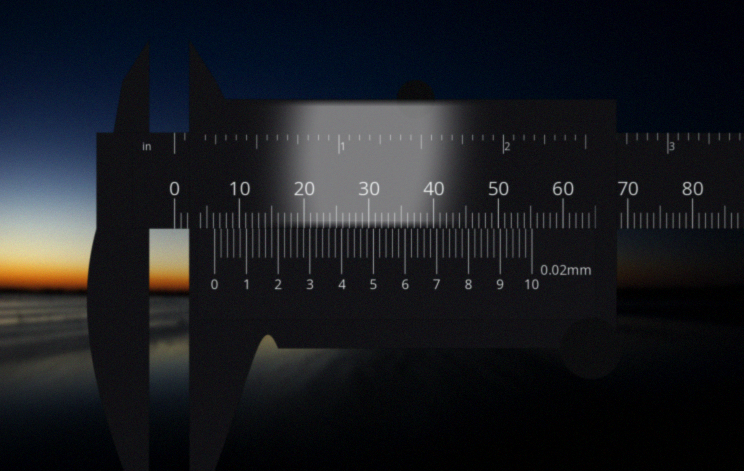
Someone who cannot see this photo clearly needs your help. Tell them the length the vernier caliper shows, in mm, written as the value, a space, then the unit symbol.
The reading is 6.2 mm
